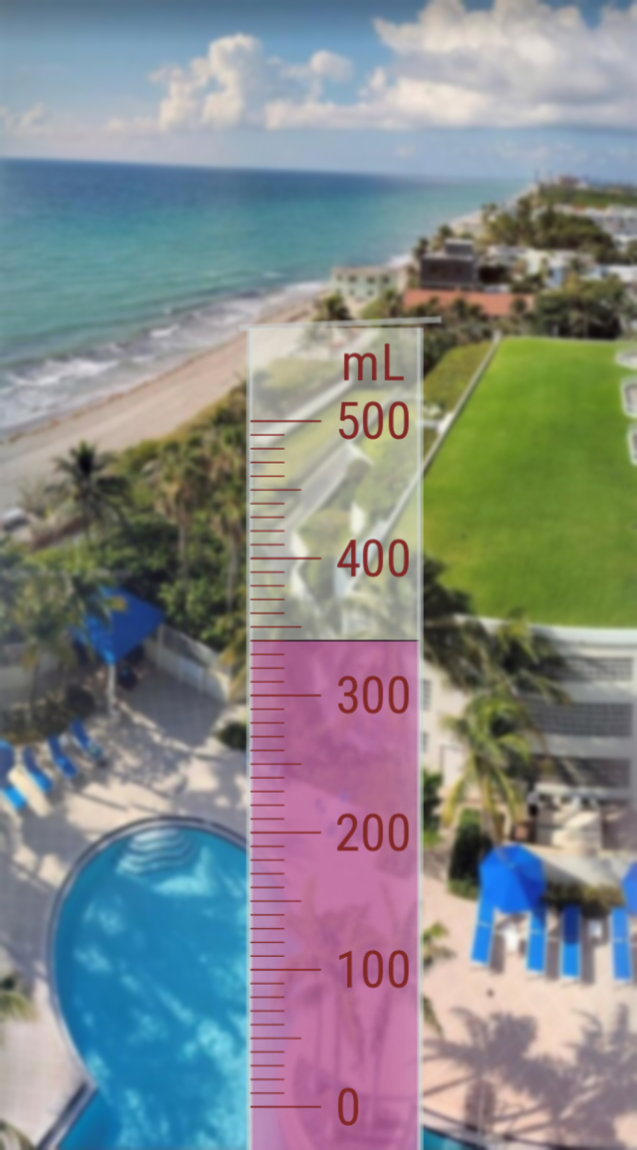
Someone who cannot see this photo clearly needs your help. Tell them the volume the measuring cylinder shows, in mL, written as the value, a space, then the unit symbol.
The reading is 340 mL
